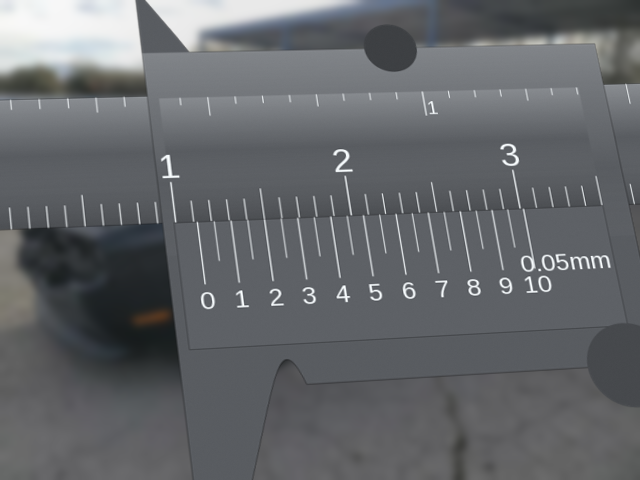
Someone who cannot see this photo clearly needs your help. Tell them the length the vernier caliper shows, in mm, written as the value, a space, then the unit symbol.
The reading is 11.2 mm
